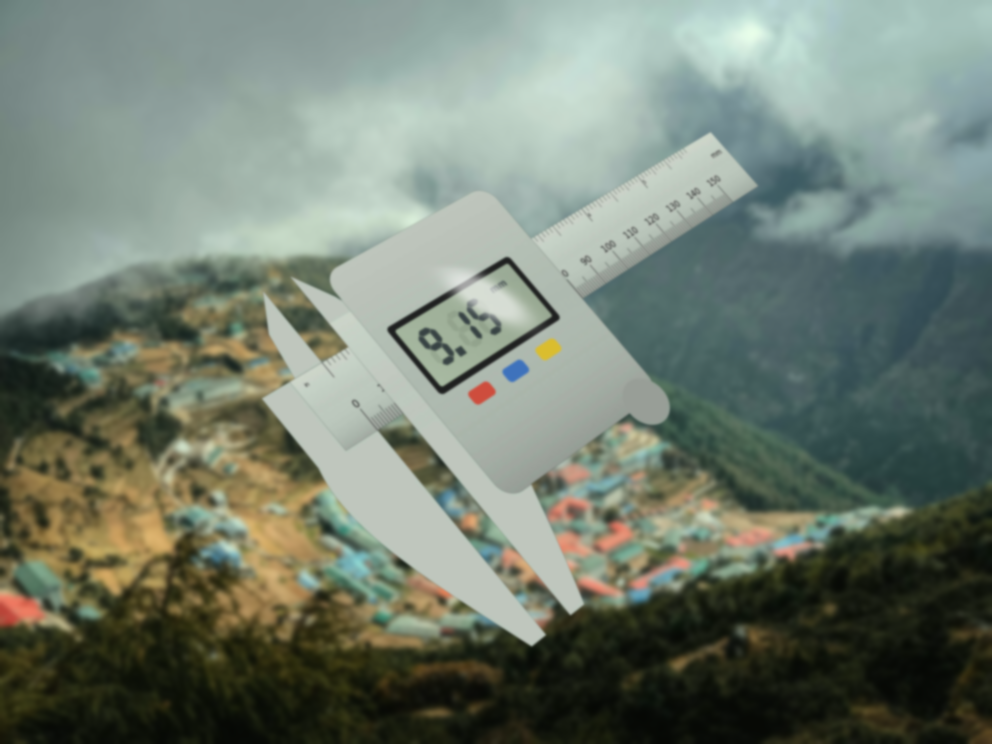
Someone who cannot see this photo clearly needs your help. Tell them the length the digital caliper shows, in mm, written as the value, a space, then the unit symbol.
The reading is 9.15 mm
